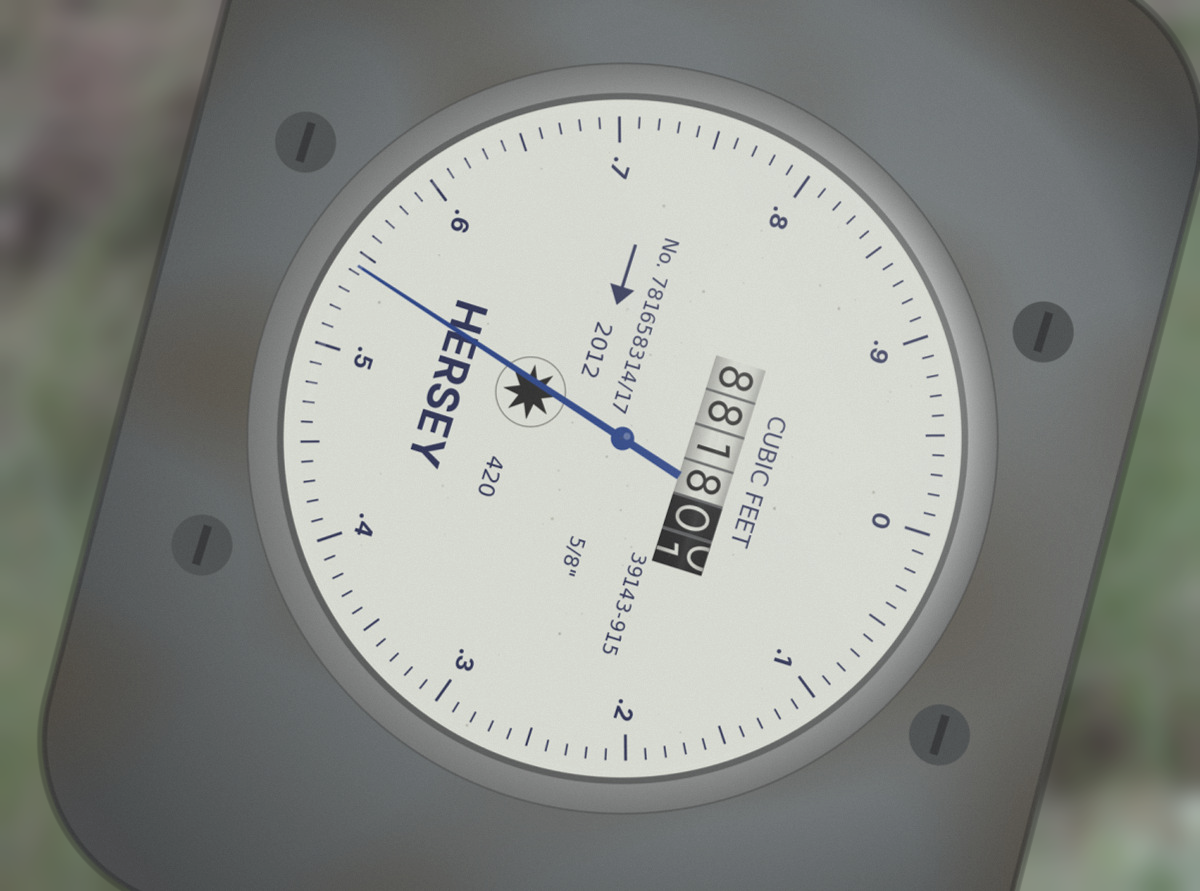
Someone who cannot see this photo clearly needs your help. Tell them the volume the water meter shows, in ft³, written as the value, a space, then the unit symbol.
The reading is 881800.54 ft³
